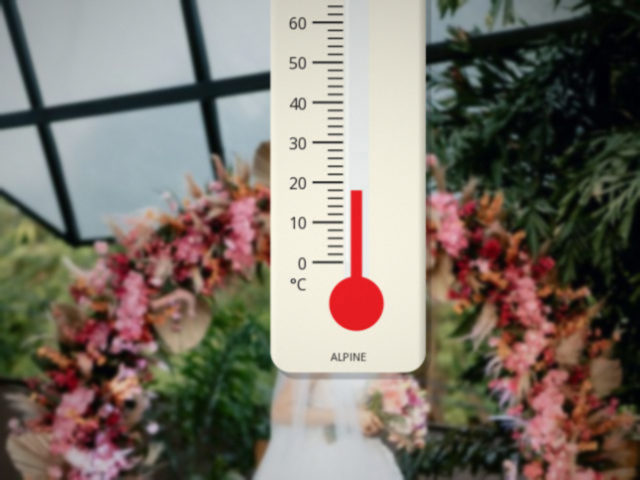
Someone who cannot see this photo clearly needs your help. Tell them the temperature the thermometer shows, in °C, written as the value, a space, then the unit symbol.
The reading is 18 °C
